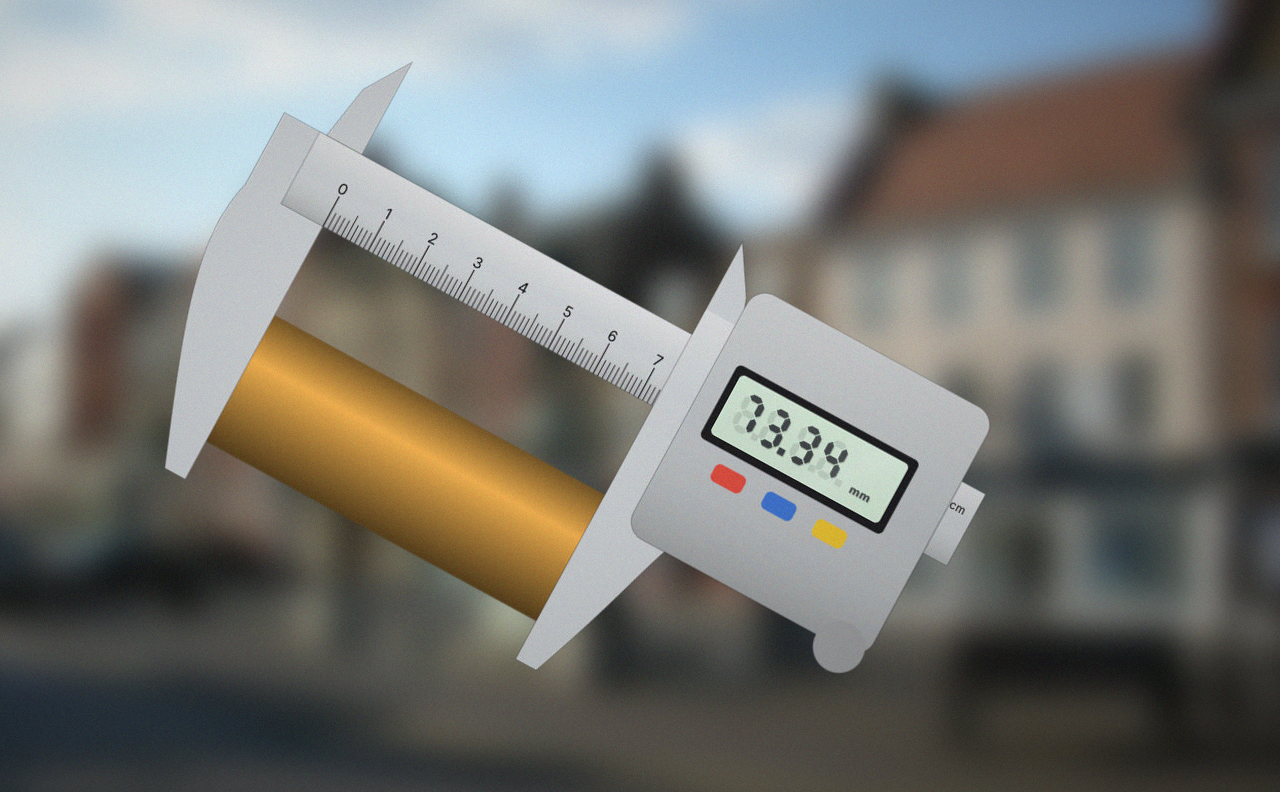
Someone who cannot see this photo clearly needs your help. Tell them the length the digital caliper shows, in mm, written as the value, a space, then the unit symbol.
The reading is 73.34 mm
